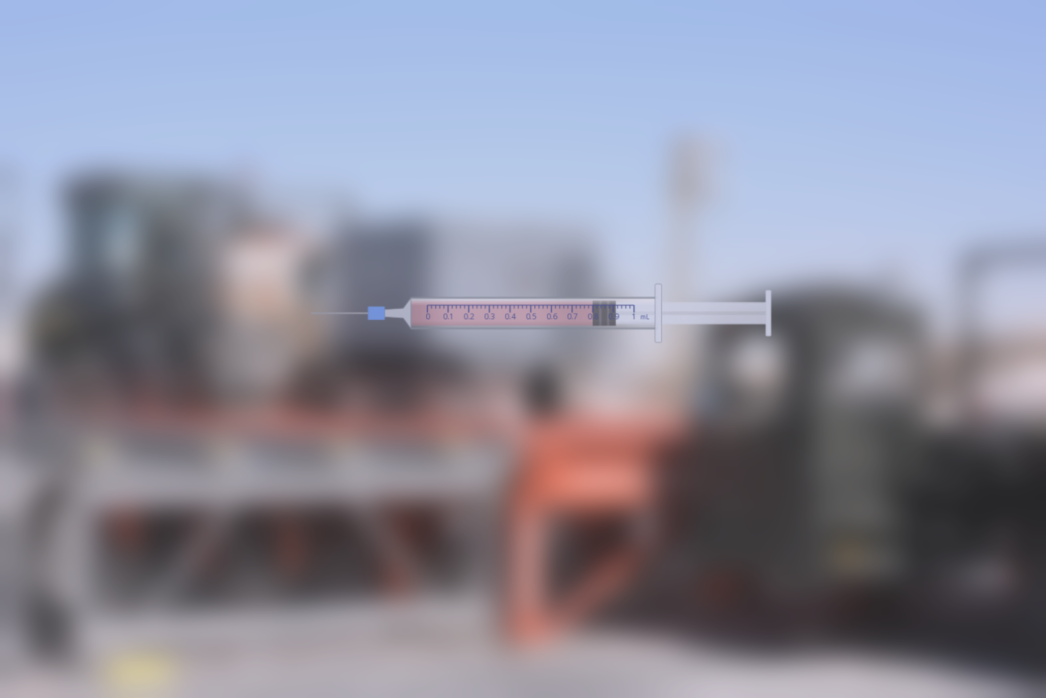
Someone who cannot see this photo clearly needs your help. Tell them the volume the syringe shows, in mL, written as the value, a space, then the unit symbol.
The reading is 0.8 mL
